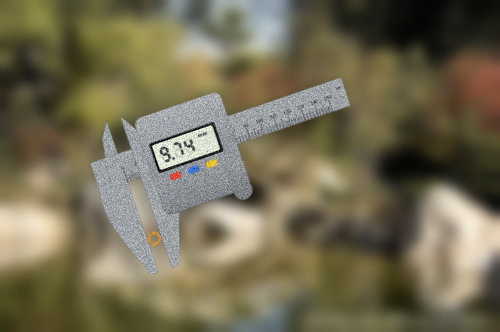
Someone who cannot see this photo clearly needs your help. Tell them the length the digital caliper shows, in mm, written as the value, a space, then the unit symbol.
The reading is 9.74 mm
